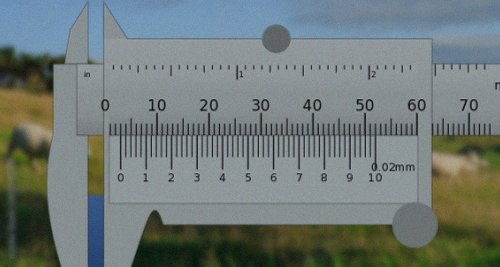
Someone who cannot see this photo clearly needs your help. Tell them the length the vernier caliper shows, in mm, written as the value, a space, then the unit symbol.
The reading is 3.0 mm
